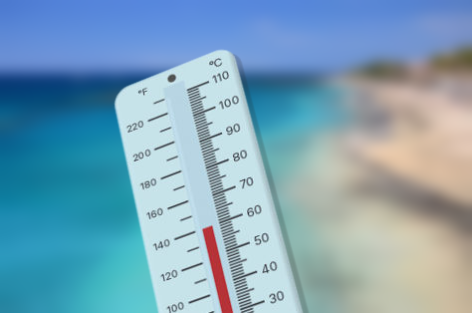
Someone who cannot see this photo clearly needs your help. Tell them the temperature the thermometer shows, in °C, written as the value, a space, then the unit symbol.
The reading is 60 °C
